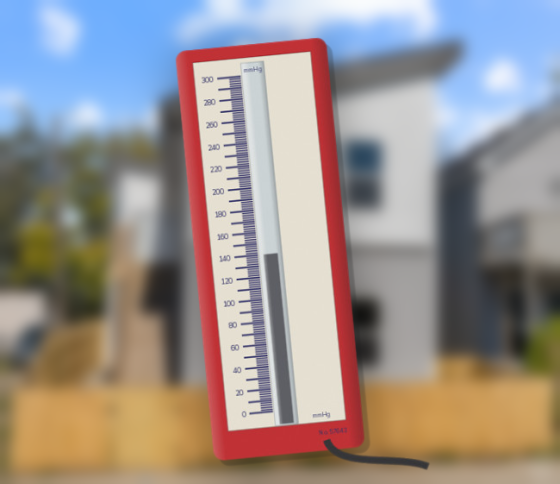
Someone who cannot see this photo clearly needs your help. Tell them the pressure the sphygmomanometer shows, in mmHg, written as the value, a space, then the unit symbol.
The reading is 140 mmHg
